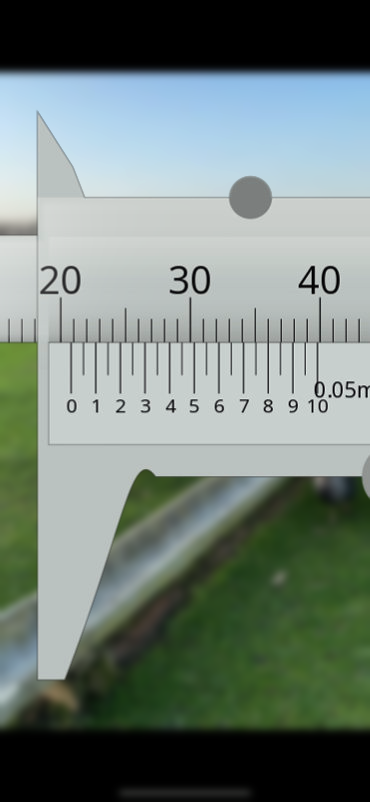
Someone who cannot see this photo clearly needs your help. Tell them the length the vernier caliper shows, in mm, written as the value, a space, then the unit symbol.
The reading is 20.8 mm
